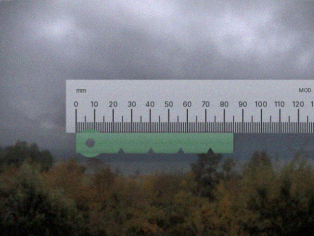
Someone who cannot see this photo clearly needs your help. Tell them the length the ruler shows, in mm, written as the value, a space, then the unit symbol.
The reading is 85 mm
